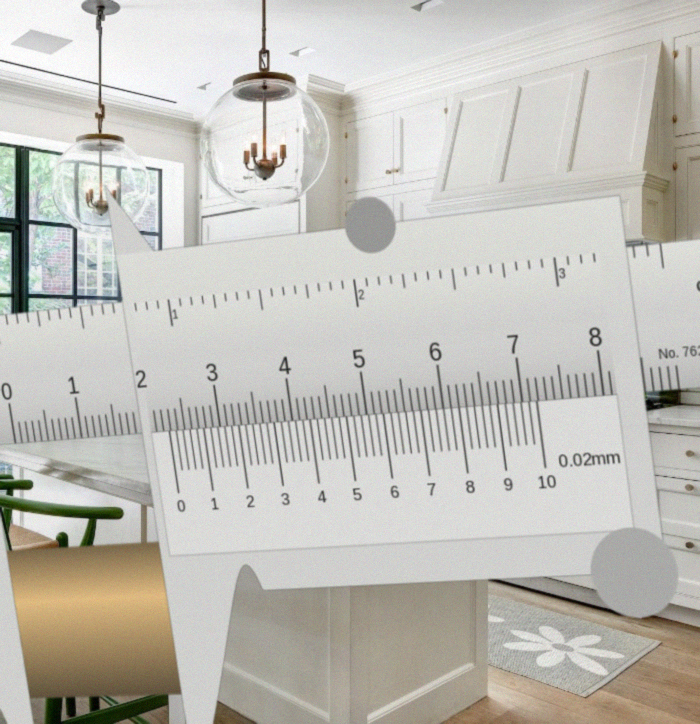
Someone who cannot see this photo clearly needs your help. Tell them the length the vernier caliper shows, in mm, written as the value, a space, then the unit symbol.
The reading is 22.8 mm
